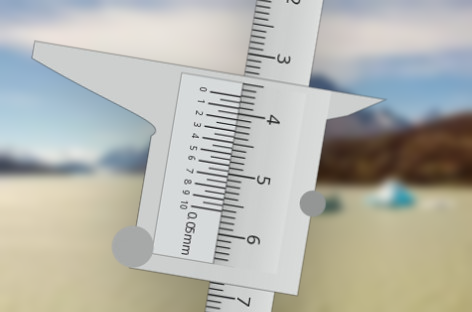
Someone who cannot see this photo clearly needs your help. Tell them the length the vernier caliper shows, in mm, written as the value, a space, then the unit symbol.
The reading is 37.2 mm
